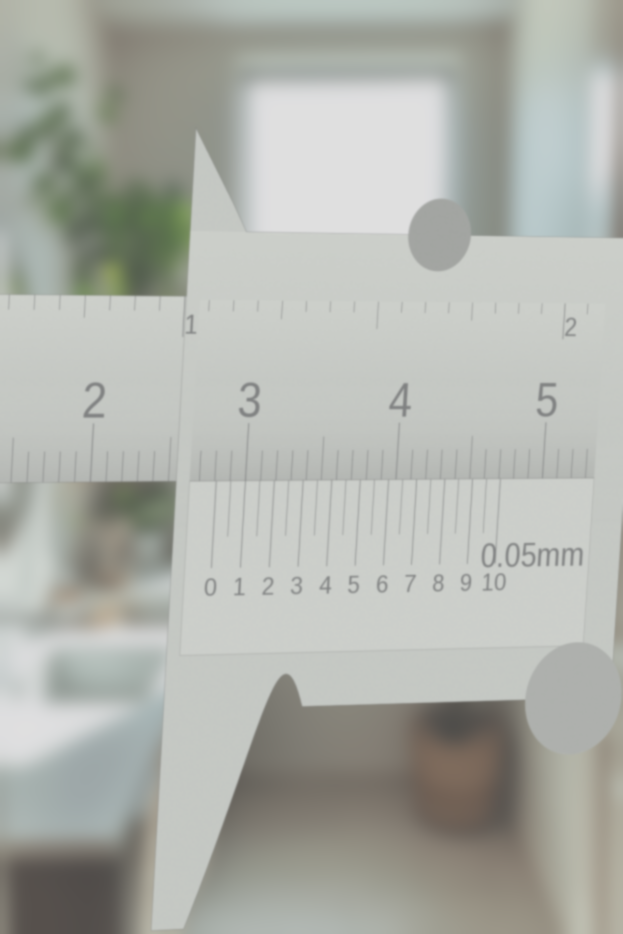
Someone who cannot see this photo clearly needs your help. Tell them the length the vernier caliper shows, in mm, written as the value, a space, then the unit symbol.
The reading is 28.1 mm
